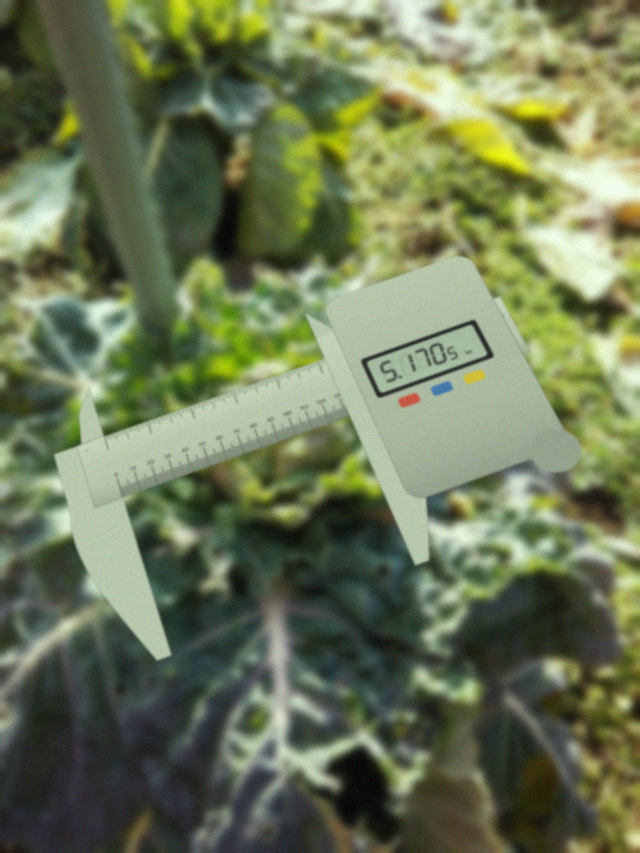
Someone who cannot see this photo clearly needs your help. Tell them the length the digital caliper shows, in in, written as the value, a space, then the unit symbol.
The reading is 5.1705 in
